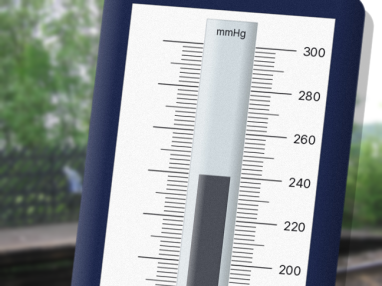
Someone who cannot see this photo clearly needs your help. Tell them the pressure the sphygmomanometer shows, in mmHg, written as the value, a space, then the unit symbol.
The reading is 240 mmHg
